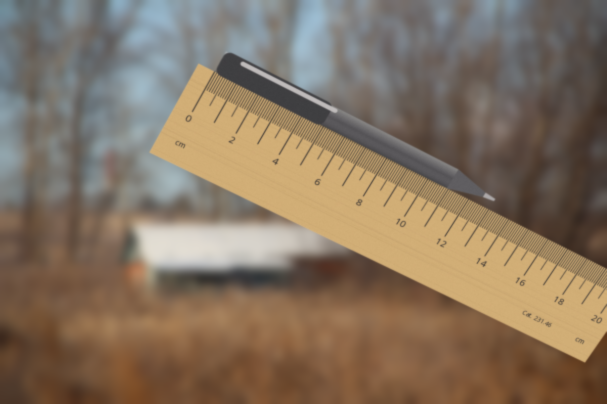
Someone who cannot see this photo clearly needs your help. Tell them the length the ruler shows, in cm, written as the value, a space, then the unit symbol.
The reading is 13 cm
